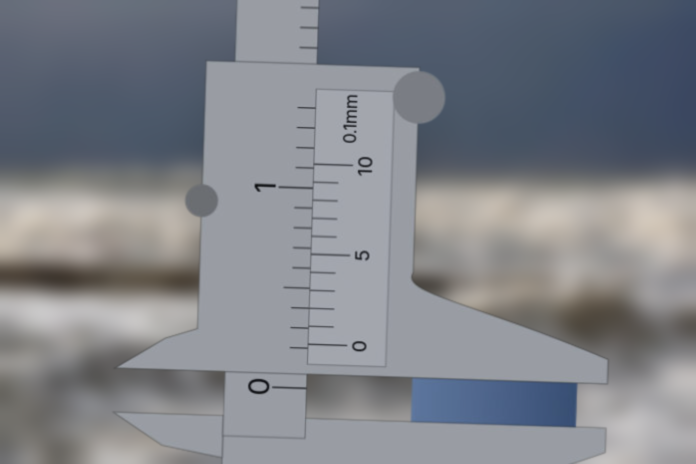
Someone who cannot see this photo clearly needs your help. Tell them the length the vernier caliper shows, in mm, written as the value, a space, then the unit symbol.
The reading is 2.2 mm
